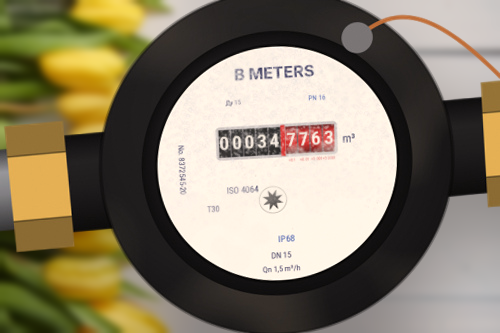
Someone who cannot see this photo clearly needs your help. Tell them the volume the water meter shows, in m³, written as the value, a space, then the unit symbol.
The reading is 34.7763 m³
